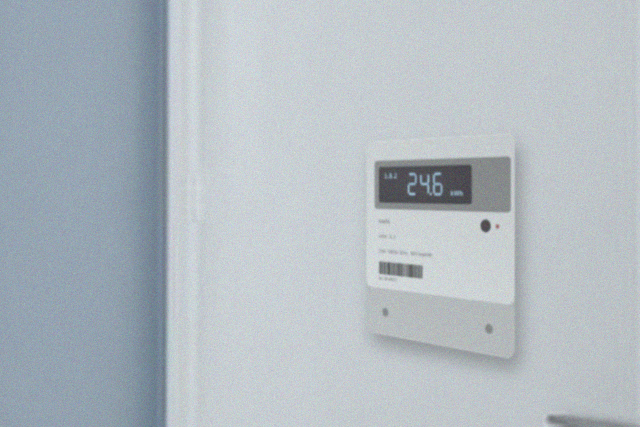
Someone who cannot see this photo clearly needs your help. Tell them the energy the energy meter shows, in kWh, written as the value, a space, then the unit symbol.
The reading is 24.6 kWh
